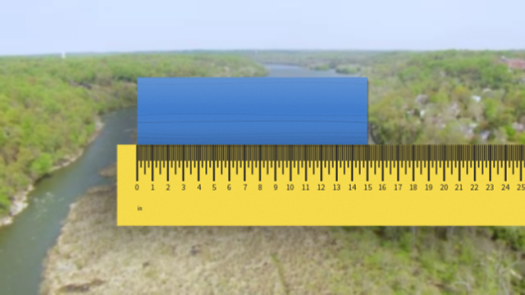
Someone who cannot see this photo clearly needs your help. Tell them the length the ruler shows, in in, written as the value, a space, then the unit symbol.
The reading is 15 in
